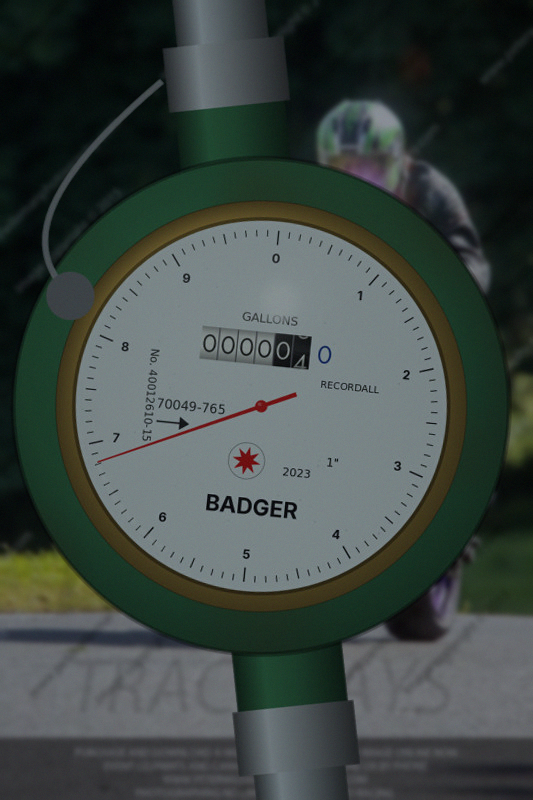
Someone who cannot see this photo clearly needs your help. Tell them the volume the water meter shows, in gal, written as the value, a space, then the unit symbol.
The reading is 36.8 gal
